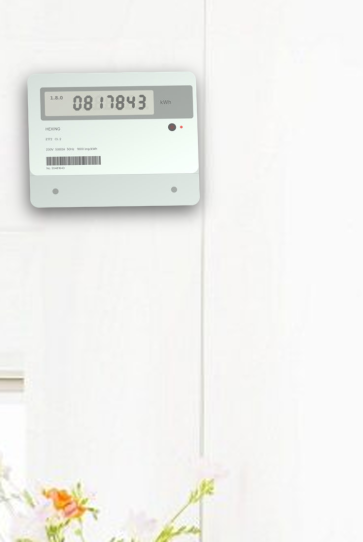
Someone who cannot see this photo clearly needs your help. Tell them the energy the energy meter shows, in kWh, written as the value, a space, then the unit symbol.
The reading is 817843 kWh
